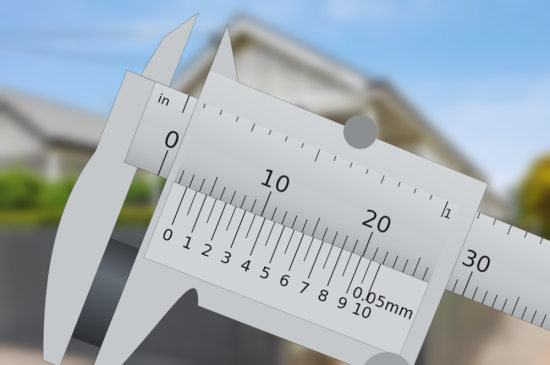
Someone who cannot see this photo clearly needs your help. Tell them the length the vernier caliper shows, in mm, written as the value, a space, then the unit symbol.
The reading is 2.8 mm
